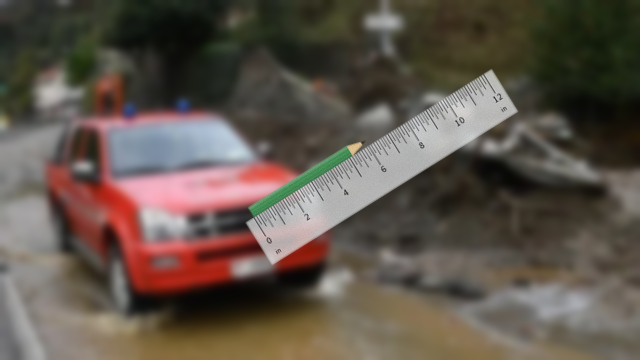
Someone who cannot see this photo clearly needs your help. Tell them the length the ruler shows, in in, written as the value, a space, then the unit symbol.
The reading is 6 in
